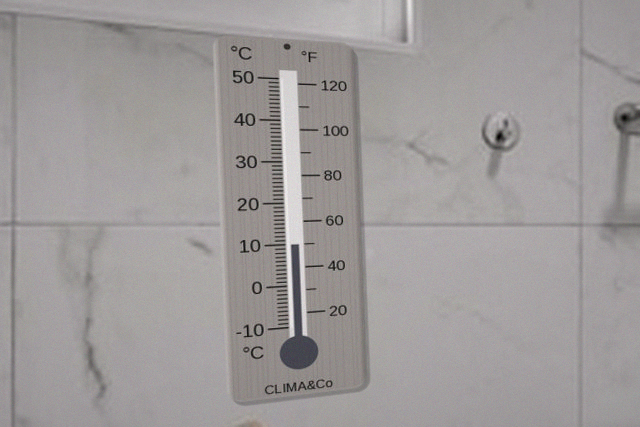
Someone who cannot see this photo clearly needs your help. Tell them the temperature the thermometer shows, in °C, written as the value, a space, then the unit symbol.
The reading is 10 °C
